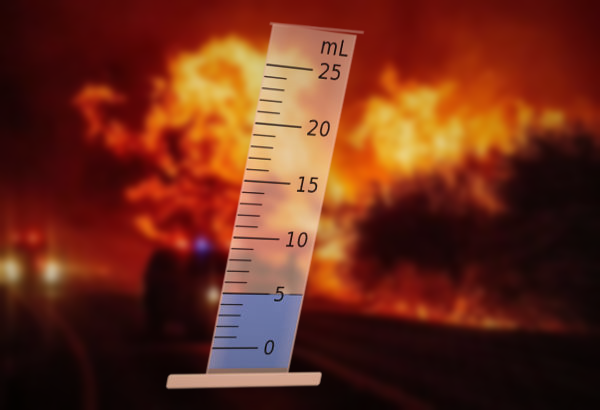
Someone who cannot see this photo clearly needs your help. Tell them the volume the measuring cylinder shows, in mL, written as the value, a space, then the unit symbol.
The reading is 5 mL
